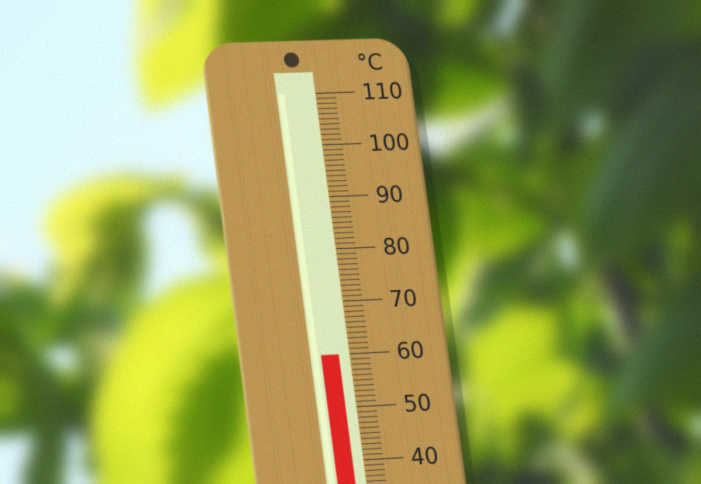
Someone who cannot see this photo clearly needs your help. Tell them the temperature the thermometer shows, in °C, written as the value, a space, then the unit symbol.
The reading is 60 °C
